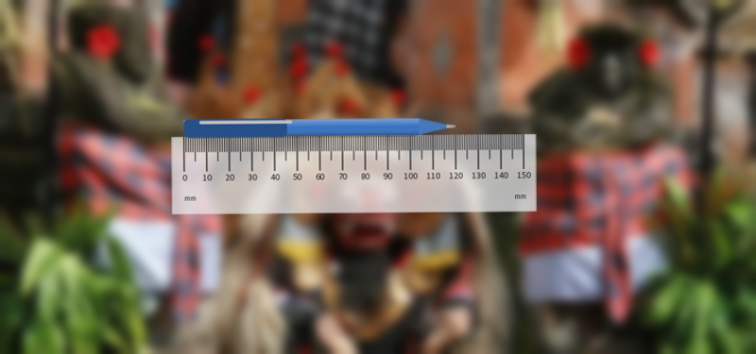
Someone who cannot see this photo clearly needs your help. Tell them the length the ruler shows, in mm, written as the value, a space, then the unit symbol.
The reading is 120 mm
